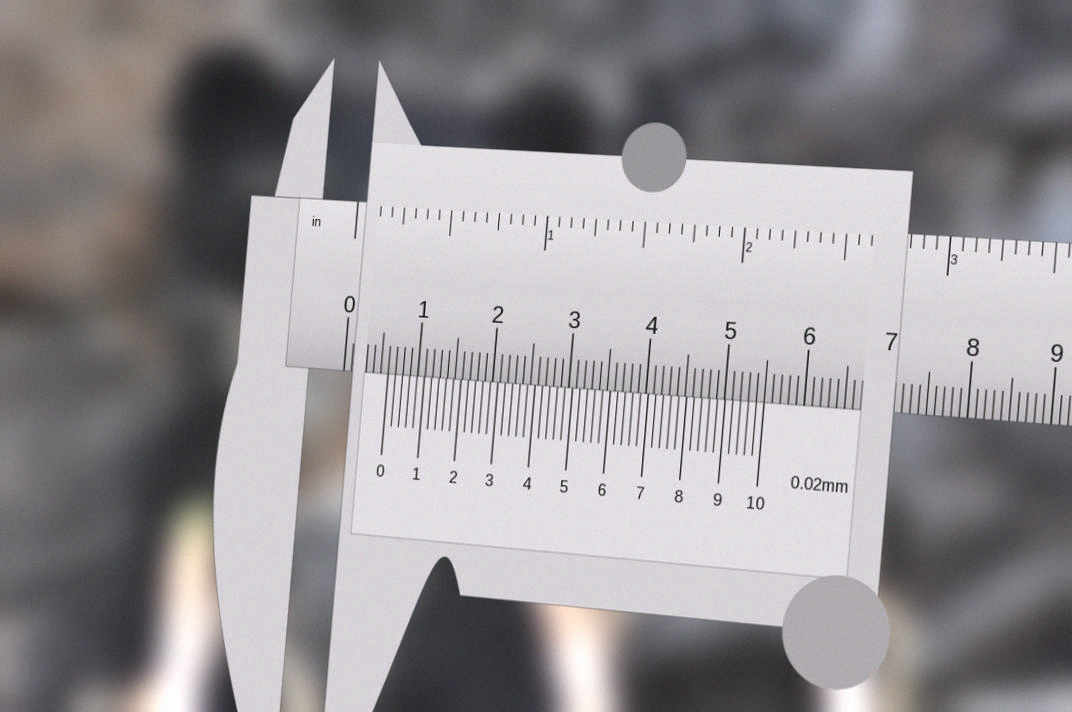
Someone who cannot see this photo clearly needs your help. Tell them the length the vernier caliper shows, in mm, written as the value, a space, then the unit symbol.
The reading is 6.0 mm
